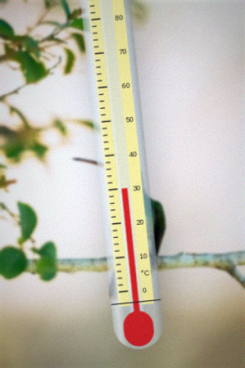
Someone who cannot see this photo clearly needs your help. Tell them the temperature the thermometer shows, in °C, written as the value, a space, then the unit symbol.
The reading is 30 °C
